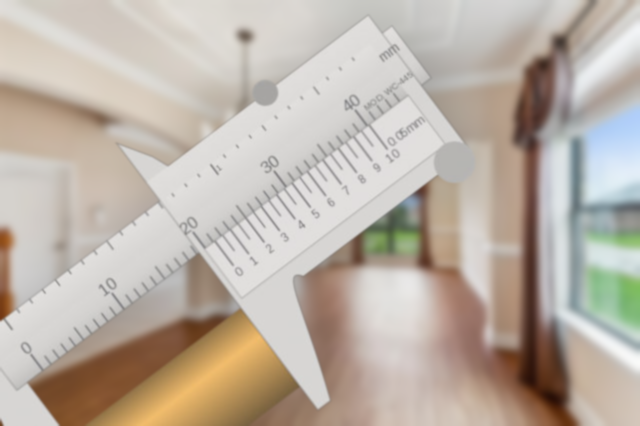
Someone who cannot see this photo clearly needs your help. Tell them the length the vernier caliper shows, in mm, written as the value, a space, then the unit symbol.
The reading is 21.2 mm
